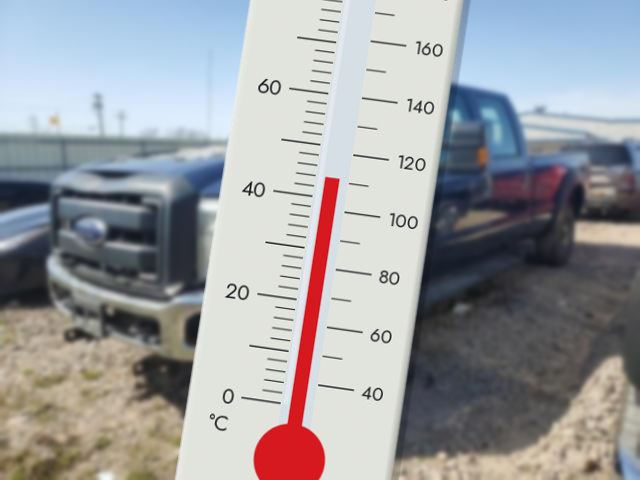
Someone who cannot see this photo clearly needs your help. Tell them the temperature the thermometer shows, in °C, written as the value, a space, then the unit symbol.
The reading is 44 °C
